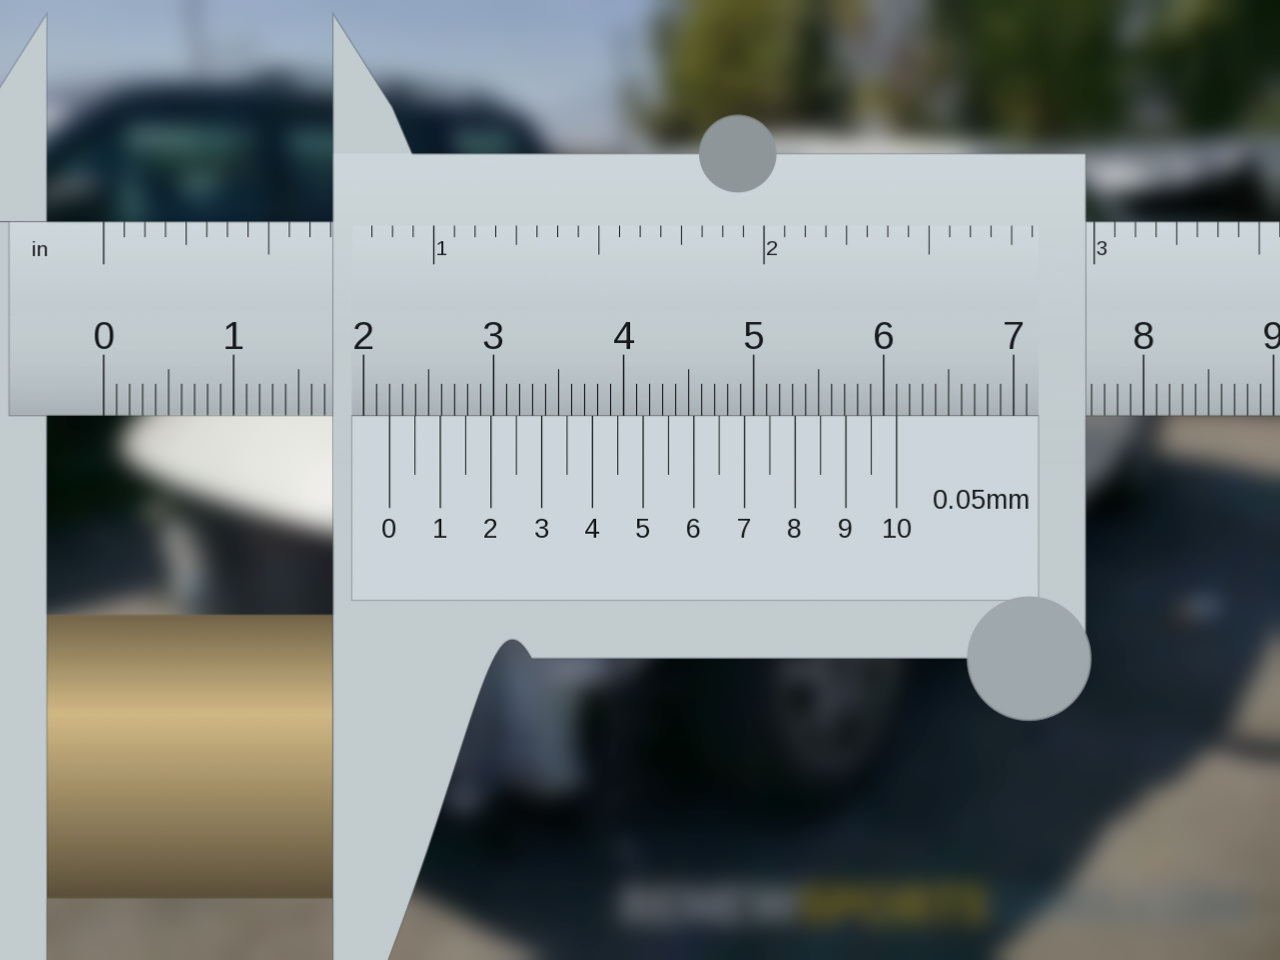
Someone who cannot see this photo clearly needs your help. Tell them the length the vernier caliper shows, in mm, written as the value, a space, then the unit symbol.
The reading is 22.0 mm
